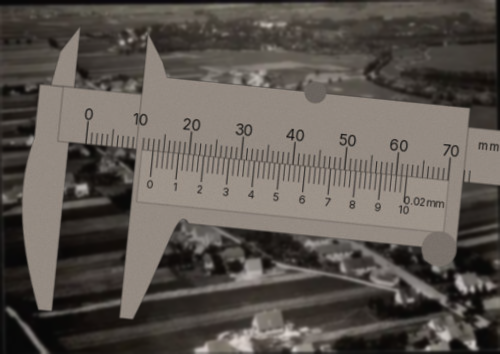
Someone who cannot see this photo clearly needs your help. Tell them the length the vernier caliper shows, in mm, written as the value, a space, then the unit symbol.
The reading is 13.0 mm
